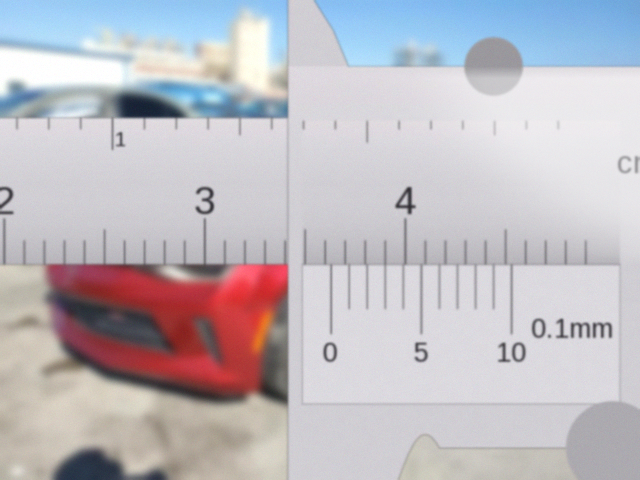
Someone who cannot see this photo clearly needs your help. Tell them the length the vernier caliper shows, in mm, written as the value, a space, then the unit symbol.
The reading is 36.3 mm
